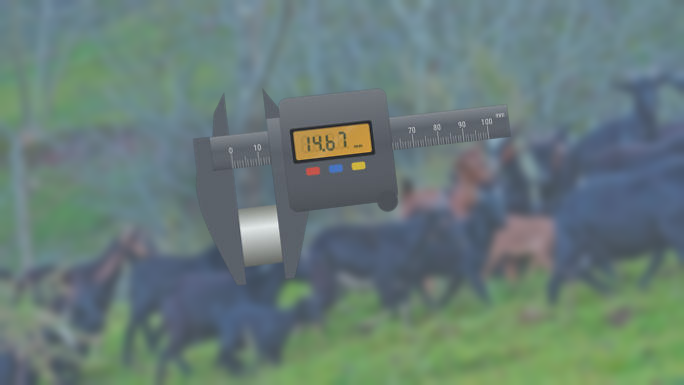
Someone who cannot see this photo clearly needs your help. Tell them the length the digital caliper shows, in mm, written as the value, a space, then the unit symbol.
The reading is 14.67 mm
